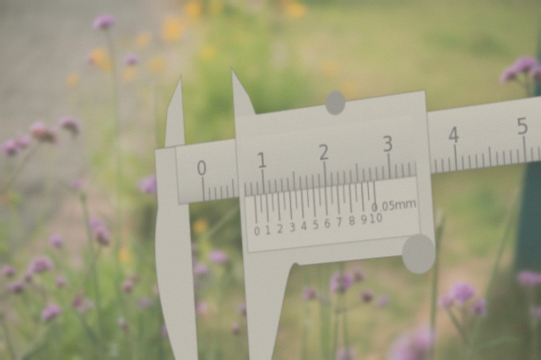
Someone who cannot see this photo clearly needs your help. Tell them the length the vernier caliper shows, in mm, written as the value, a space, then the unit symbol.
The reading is 8.5 mm
